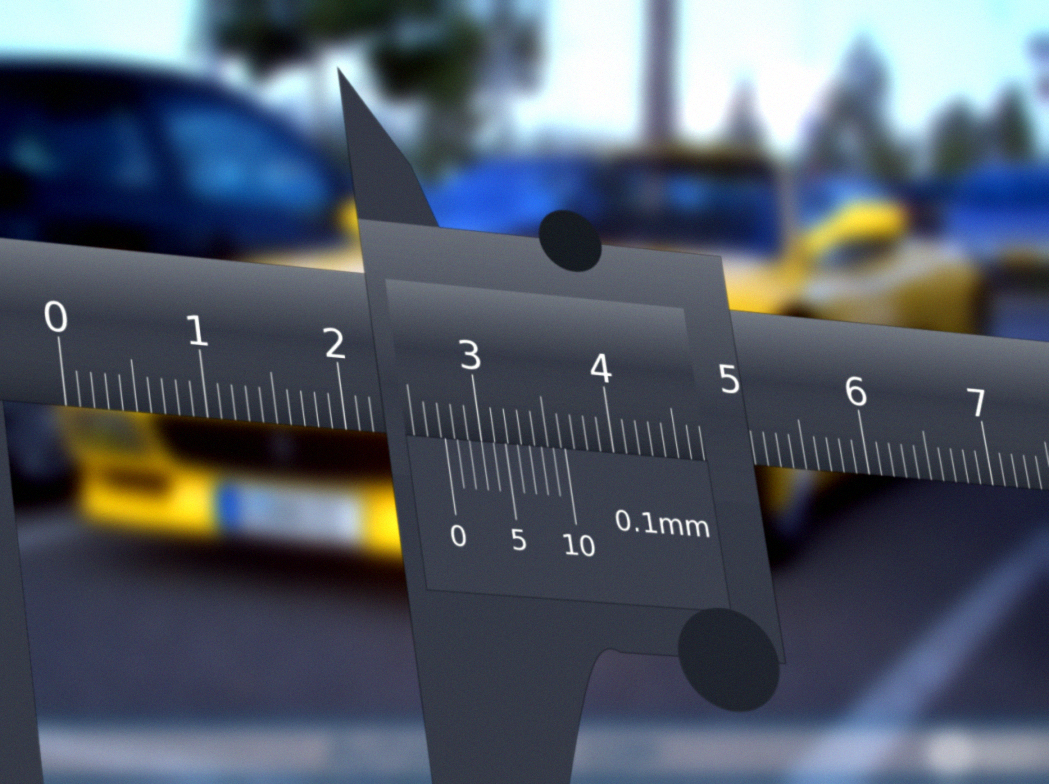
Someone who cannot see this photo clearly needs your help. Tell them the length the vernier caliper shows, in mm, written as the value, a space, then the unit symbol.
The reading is 27.3 mm
